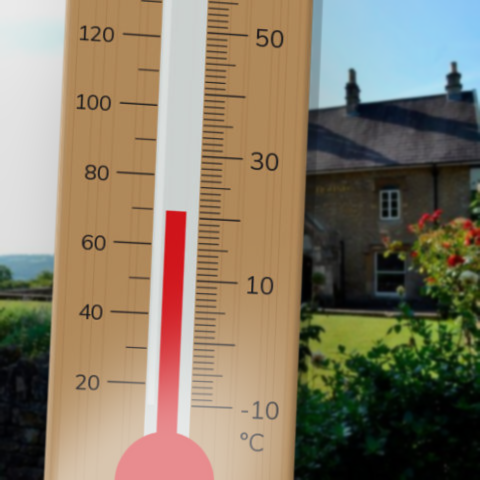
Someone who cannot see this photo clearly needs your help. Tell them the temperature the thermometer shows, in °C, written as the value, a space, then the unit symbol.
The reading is 21 °C
